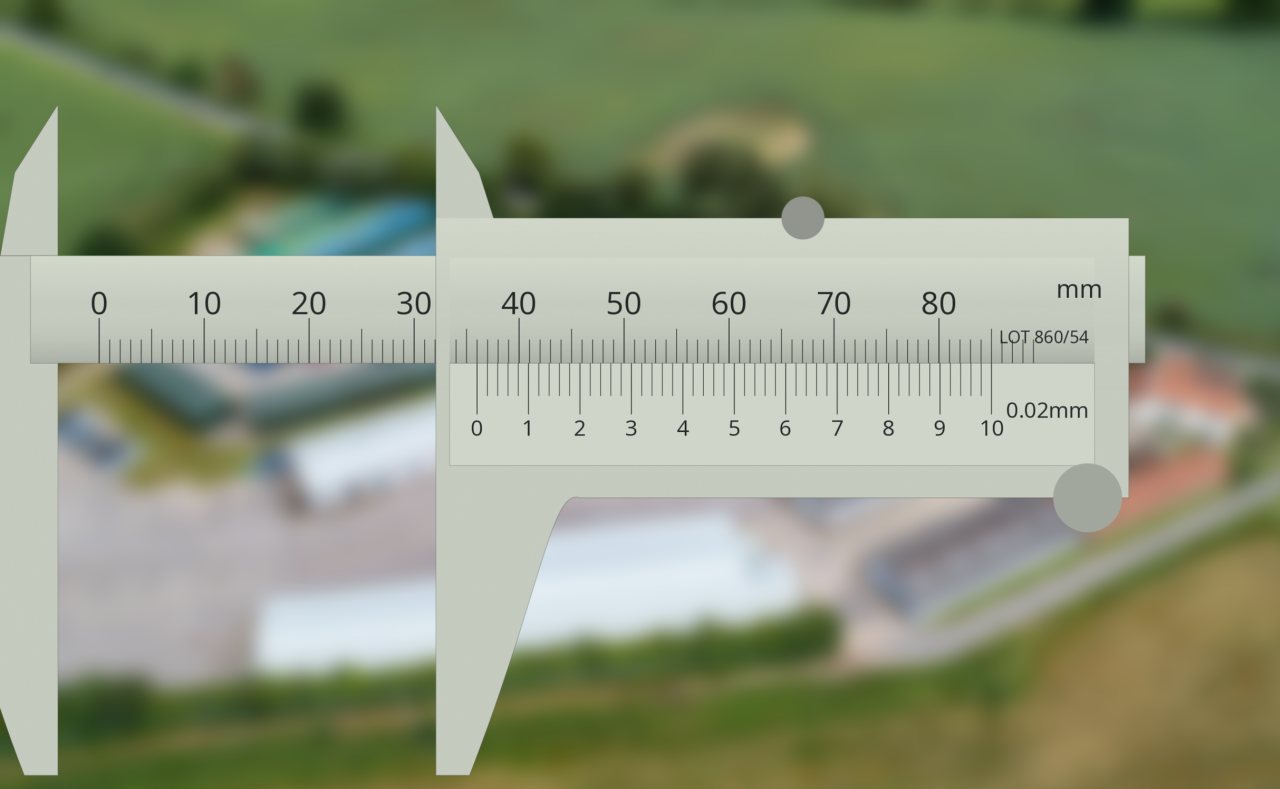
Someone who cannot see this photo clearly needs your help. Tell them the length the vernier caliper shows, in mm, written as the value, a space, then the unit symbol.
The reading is 36.0 mm
